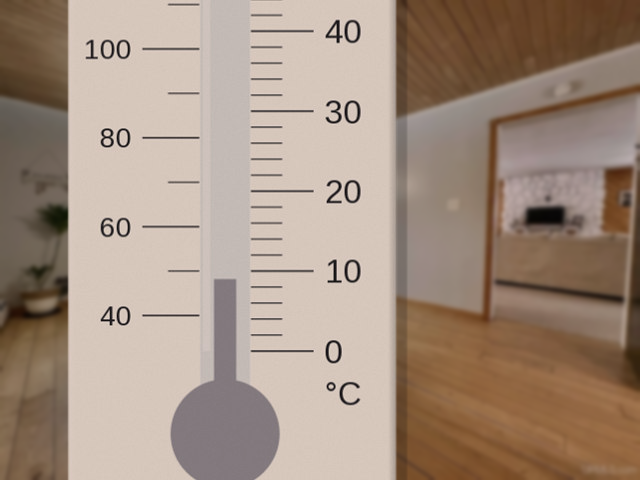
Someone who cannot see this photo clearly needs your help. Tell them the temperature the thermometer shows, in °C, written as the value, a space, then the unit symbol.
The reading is 9 °C
